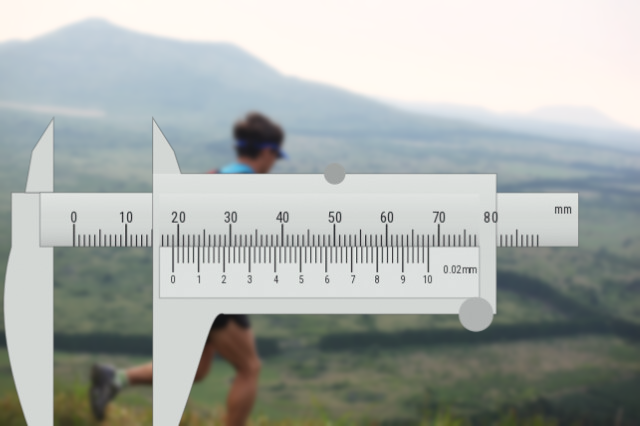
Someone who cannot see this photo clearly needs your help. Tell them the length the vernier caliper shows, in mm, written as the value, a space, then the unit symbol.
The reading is 19.0 mm
